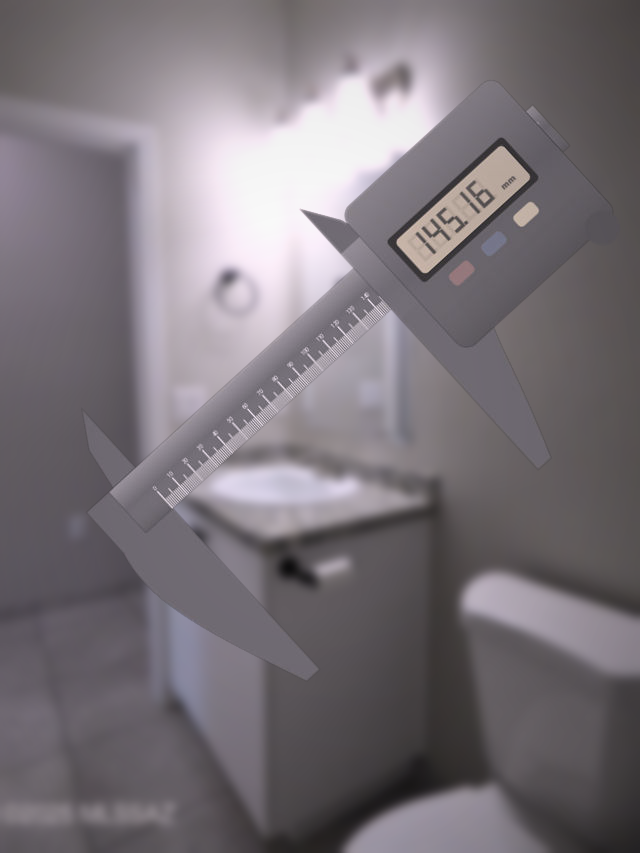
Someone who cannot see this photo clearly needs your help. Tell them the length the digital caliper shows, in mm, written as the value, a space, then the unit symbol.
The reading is 145.16 mm
